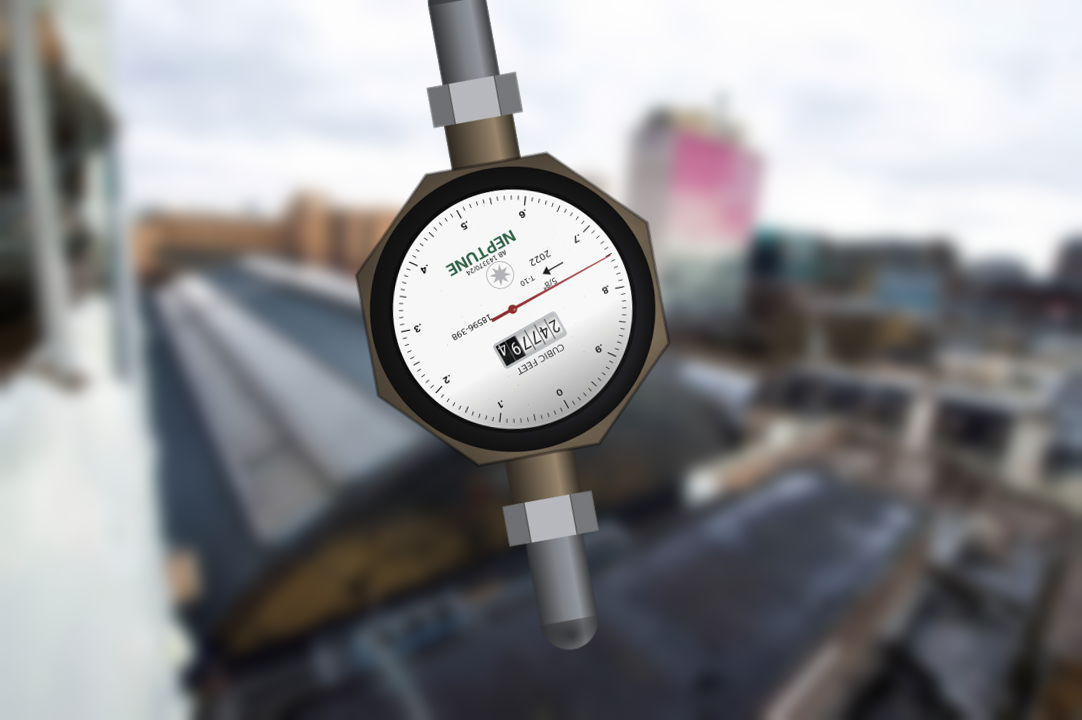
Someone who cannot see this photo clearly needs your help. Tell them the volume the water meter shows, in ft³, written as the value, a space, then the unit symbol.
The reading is 247793.75 ft³
